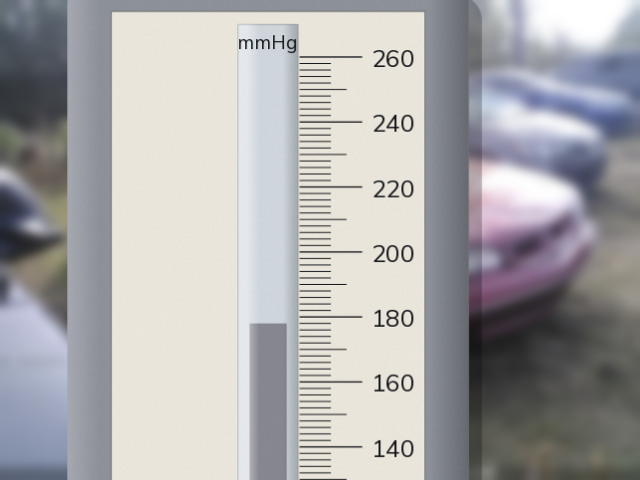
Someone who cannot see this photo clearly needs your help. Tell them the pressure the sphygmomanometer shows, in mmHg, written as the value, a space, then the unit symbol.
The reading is 178 mmHg
